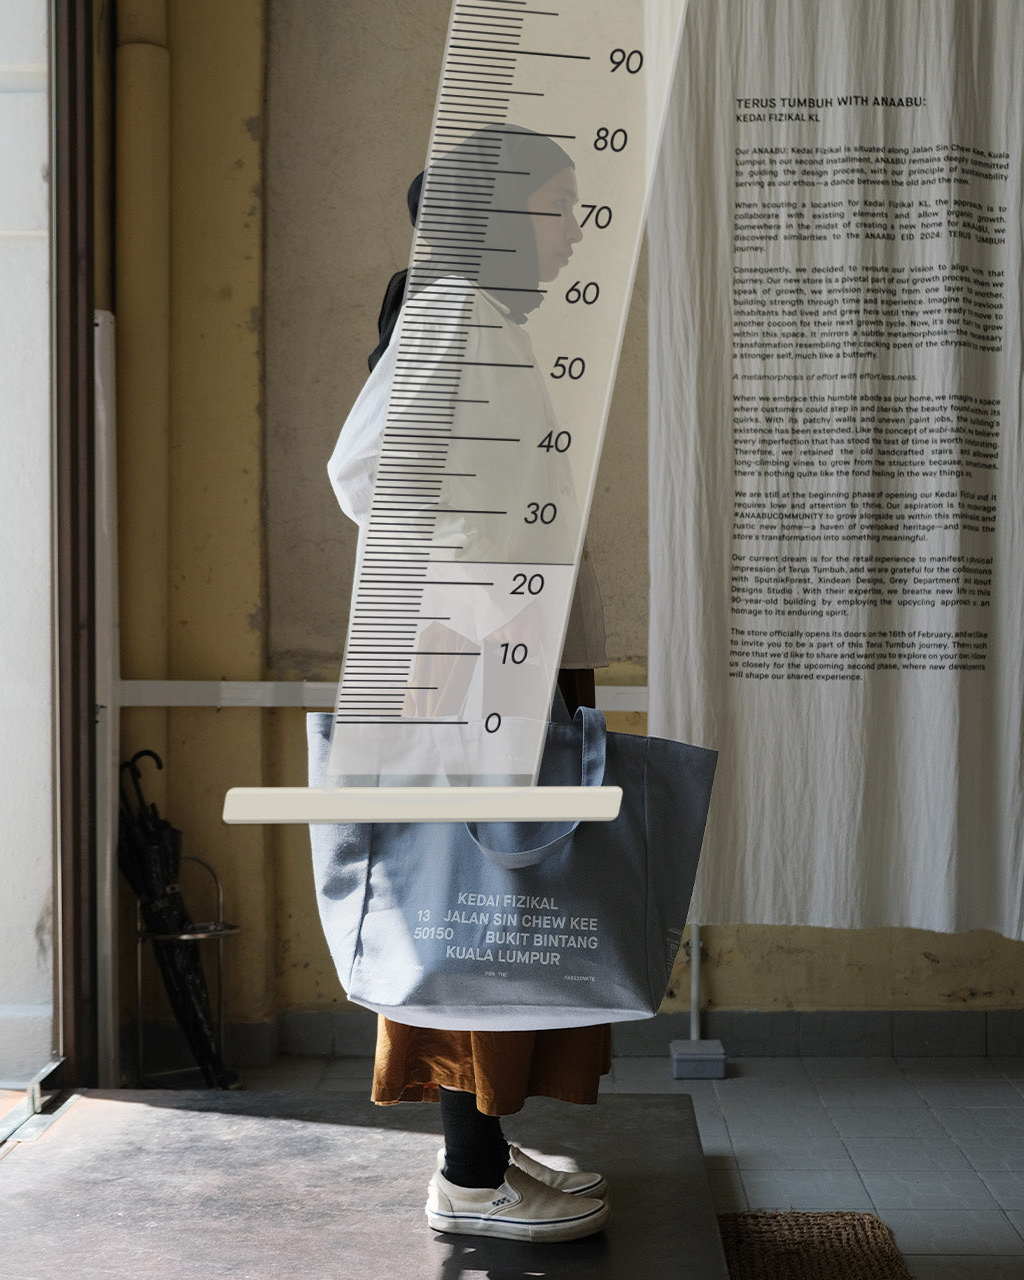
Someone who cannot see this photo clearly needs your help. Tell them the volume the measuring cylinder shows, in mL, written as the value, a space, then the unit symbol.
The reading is 23 mL
